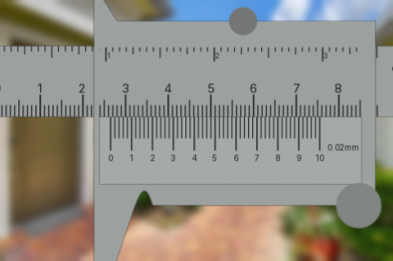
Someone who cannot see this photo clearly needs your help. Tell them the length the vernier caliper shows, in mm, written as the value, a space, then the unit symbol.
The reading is 26.5 mm
